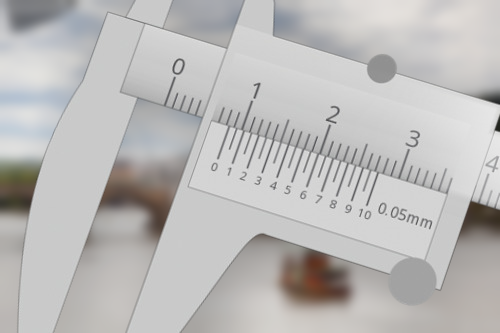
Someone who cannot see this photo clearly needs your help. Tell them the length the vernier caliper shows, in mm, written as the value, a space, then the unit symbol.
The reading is 8.4 mm
